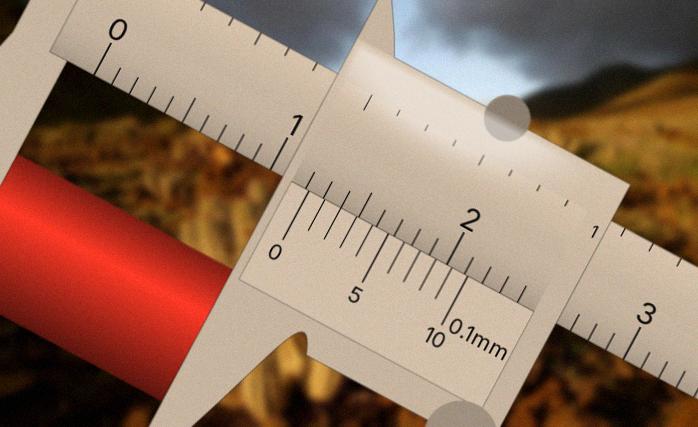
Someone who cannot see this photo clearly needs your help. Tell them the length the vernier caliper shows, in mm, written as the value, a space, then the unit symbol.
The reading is 12.2 mm
